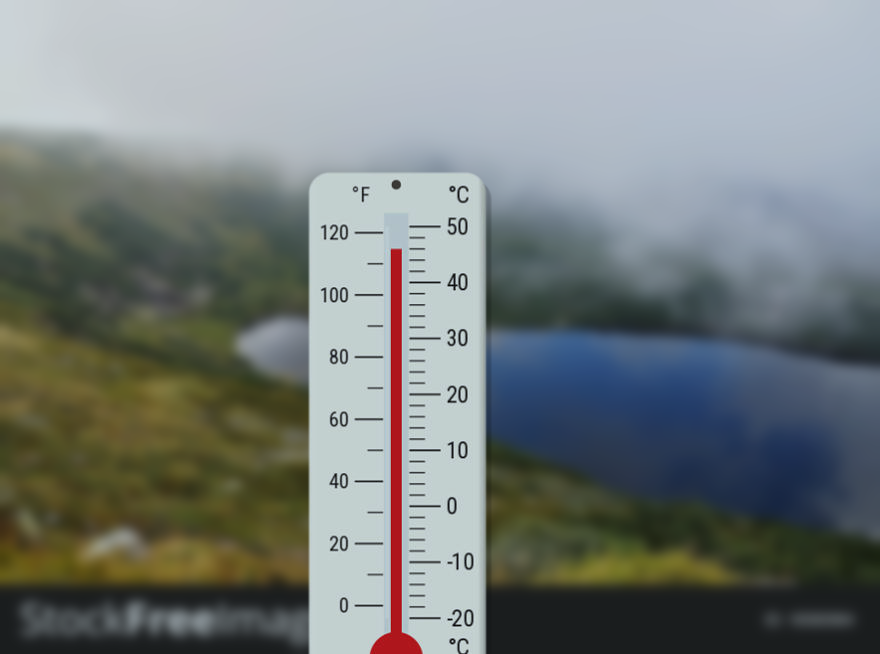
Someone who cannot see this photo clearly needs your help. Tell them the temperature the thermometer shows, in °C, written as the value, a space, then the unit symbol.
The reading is 46 °C
